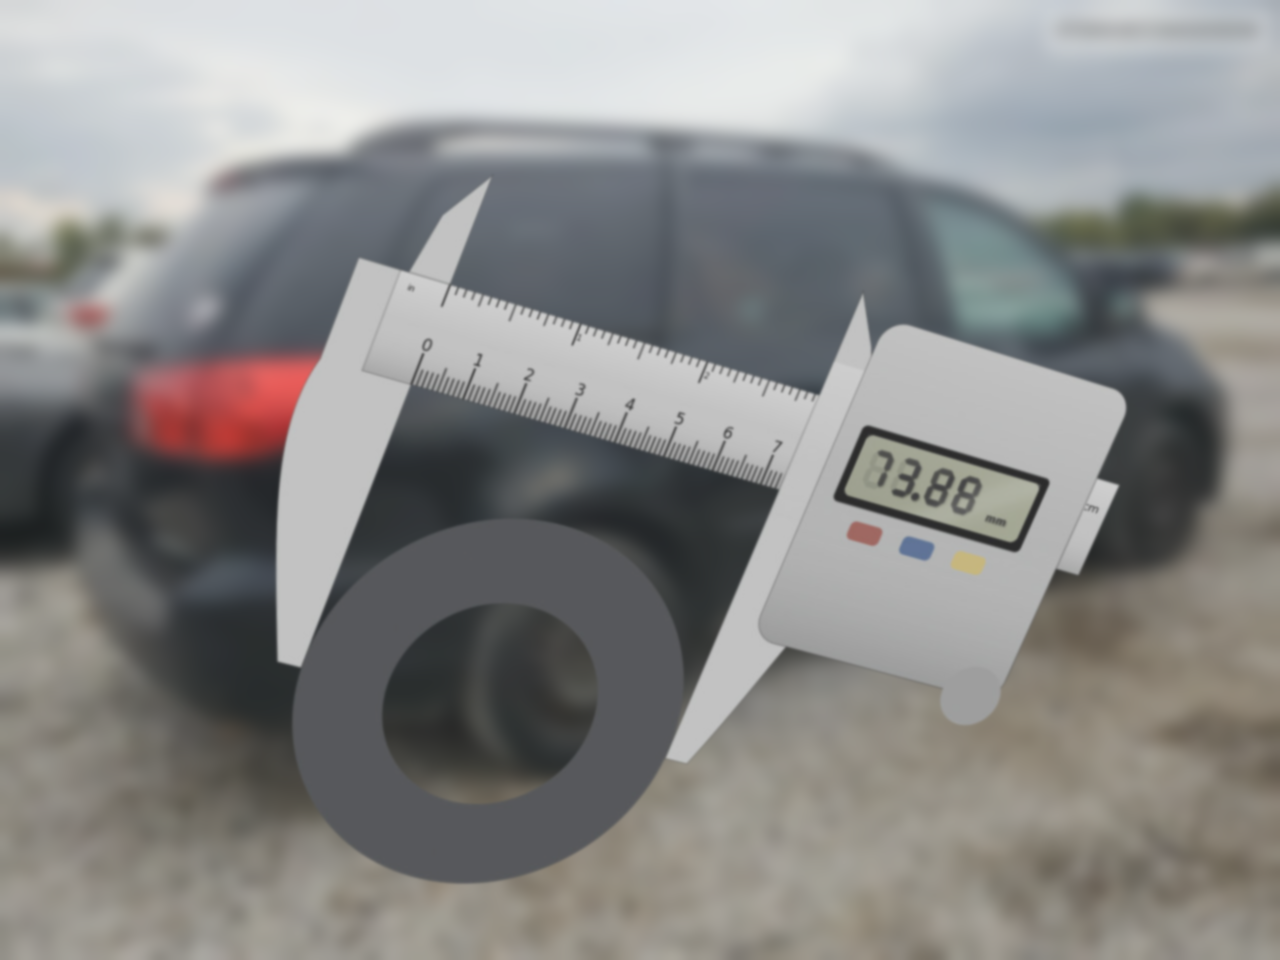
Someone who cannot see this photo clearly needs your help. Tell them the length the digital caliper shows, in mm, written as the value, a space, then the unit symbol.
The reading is 73.88 mm
